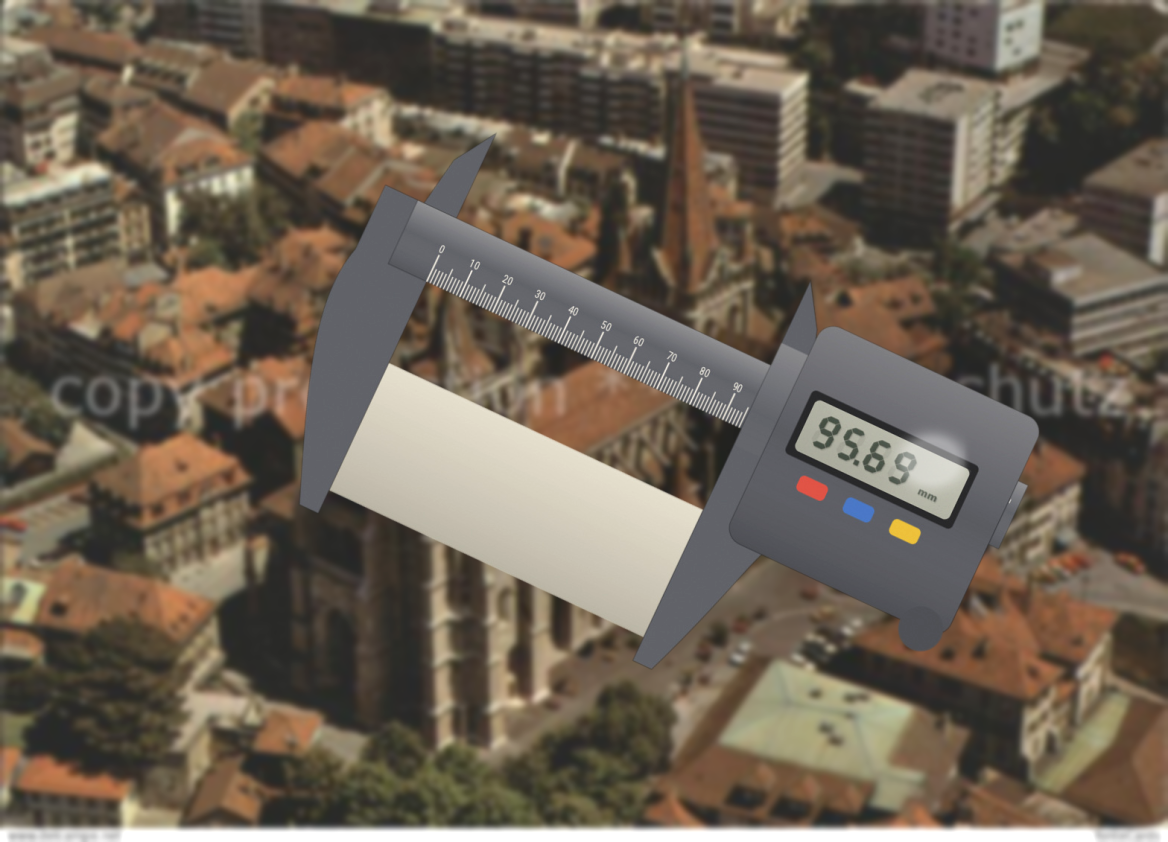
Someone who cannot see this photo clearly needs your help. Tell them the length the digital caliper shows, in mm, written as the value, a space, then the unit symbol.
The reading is 95.69 mm
